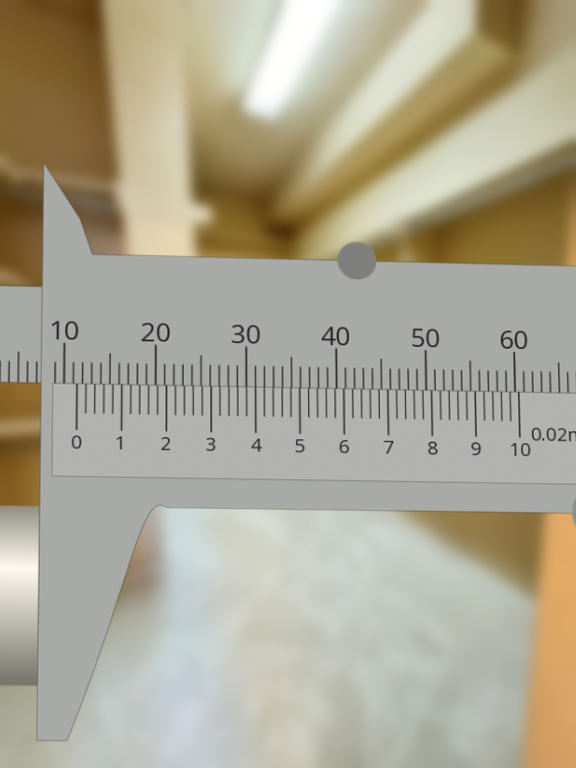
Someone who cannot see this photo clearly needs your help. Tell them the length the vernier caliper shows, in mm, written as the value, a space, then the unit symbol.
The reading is 11.4 mm
